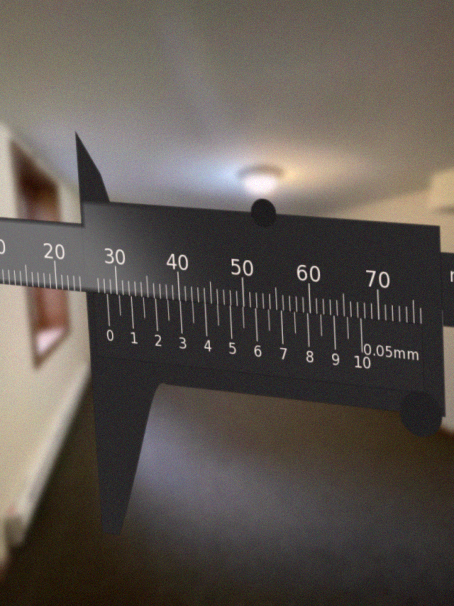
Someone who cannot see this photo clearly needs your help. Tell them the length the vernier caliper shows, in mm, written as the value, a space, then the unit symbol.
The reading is 28.4 mm
